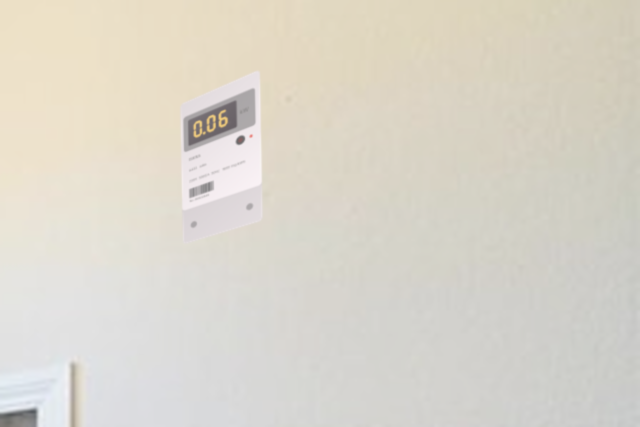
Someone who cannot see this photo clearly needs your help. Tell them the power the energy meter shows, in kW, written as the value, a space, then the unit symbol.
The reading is 0.06 kW
